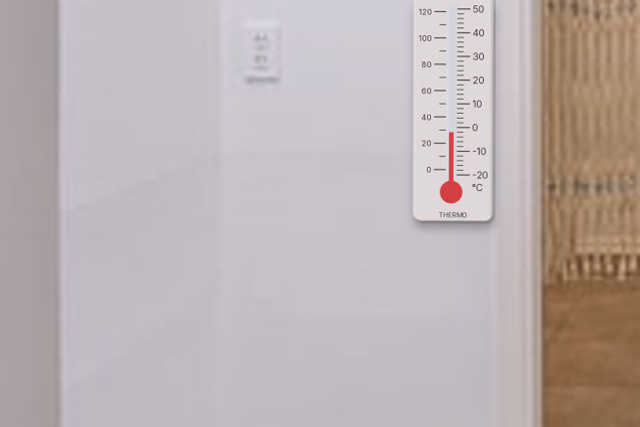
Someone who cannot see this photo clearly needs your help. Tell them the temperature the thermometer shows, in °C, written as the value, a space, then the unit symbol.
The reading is -2 °C
